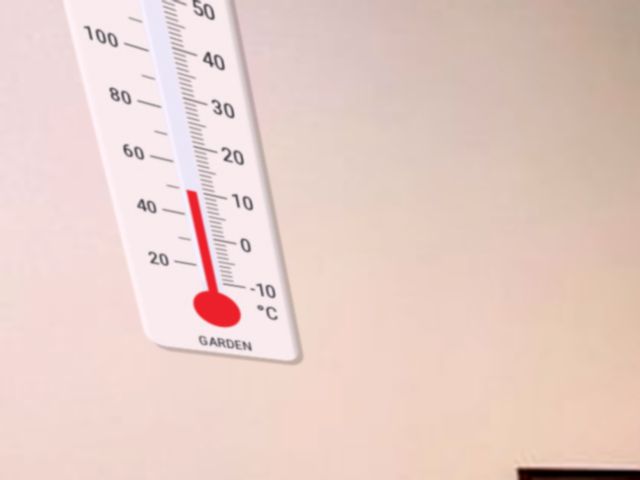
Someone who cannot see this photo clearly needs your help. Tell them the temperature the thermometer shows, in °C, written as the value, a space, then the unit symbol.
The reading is 10 °C
